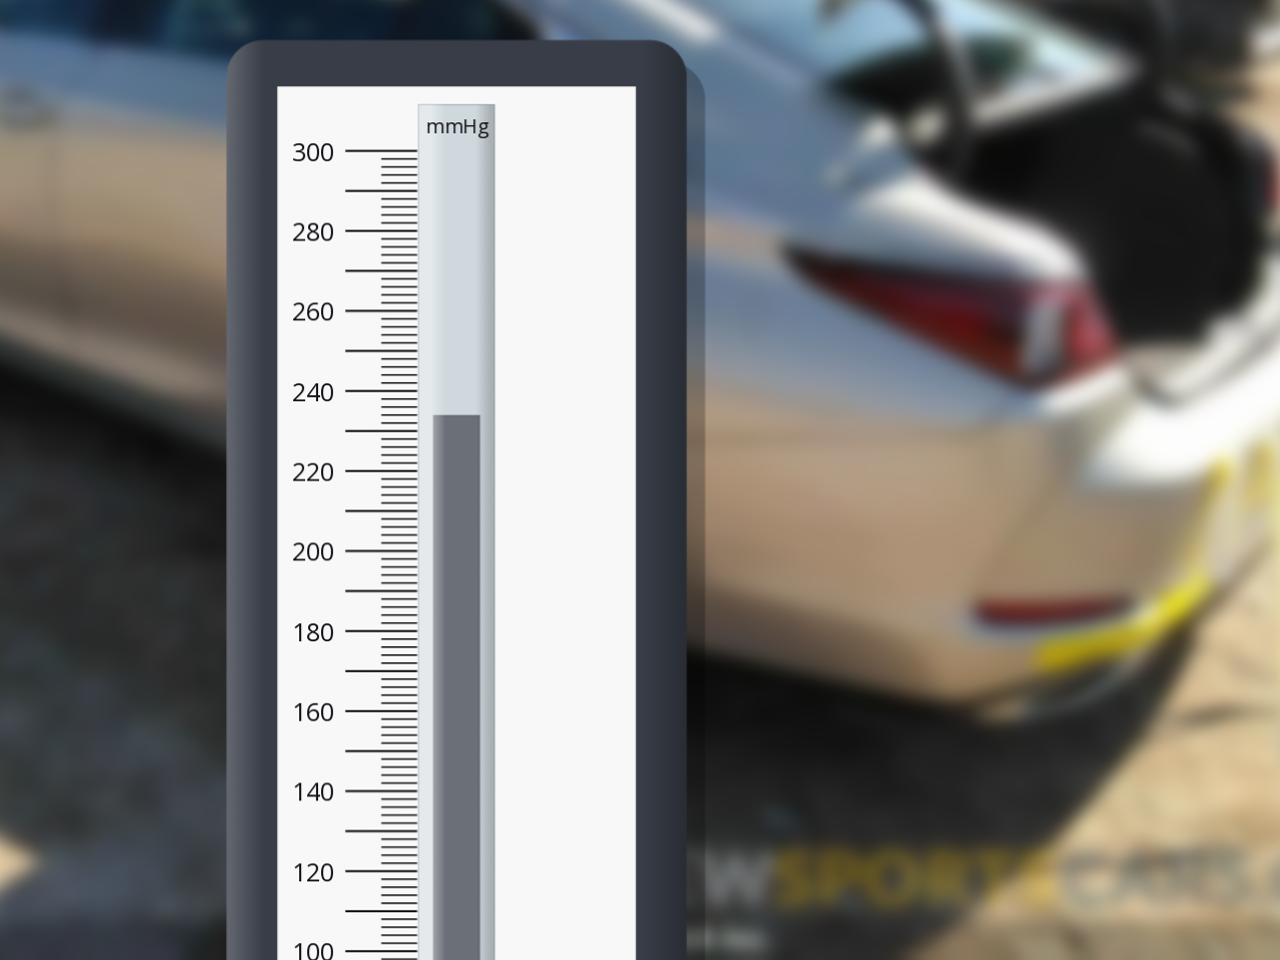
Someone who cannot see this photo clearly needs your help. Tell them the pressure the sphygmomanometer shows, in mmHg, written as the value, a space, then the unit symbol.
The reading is 234 mmHg
